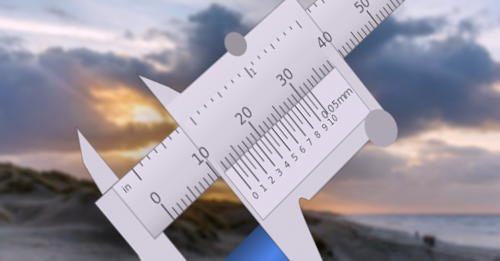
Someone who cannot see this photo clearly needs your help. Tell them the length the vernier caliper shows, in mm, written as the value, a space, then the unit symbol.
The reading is 13.0 mm
